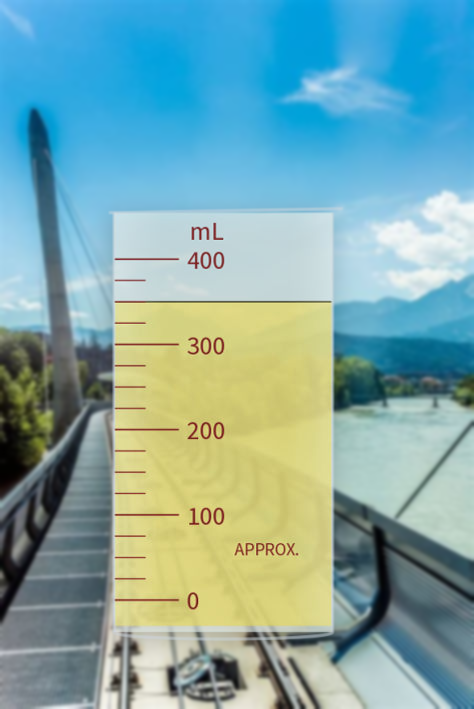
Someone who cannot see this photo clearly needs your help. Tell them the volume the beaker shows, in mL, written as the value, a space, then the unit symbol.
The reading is 350 mL
